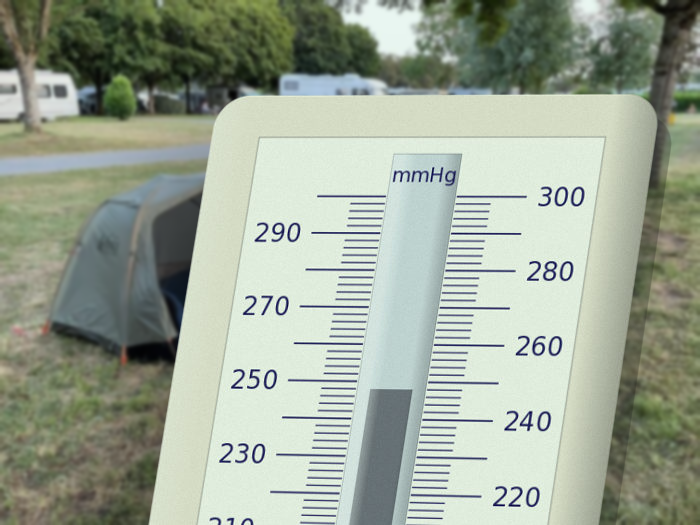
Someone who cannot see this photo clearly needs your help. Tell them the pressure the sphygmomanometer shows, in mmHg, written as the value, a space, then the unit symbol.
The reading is 248 mmHg
